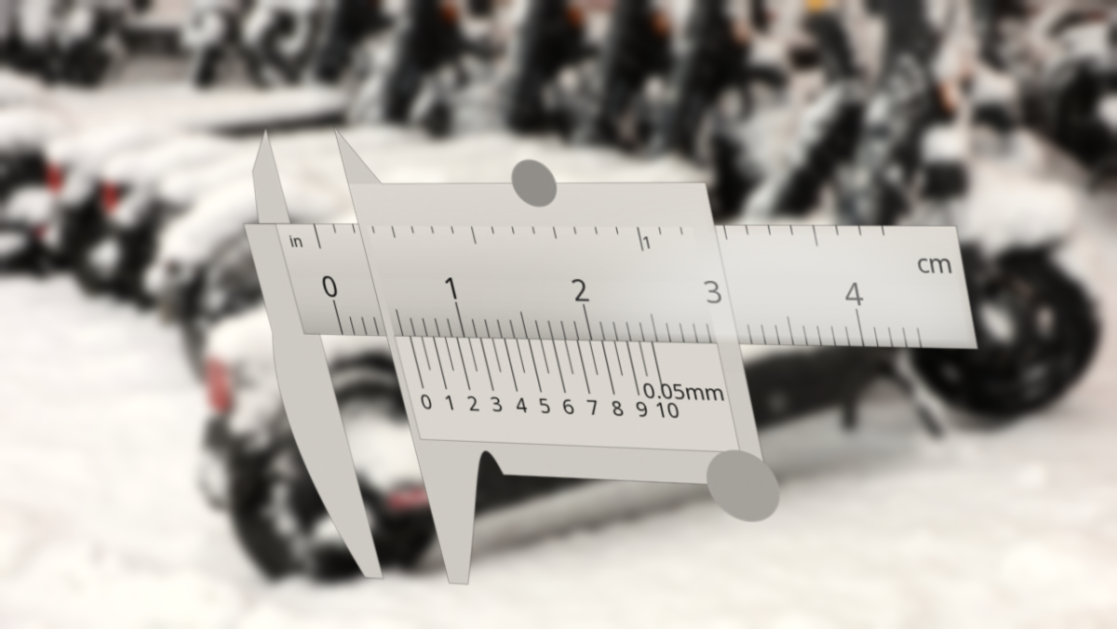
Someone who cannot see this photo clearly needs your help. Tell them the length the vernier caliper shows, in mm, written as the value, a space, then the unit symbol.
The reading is 5.6 mm
